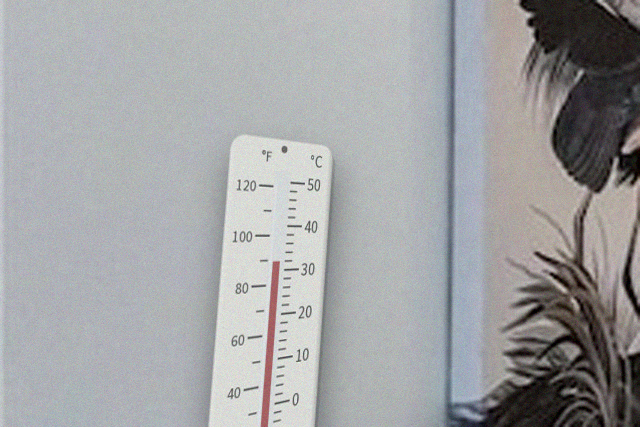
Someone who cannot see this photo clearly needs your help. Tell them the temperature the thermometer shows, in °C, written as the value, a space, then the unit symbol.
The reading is 32 °C
